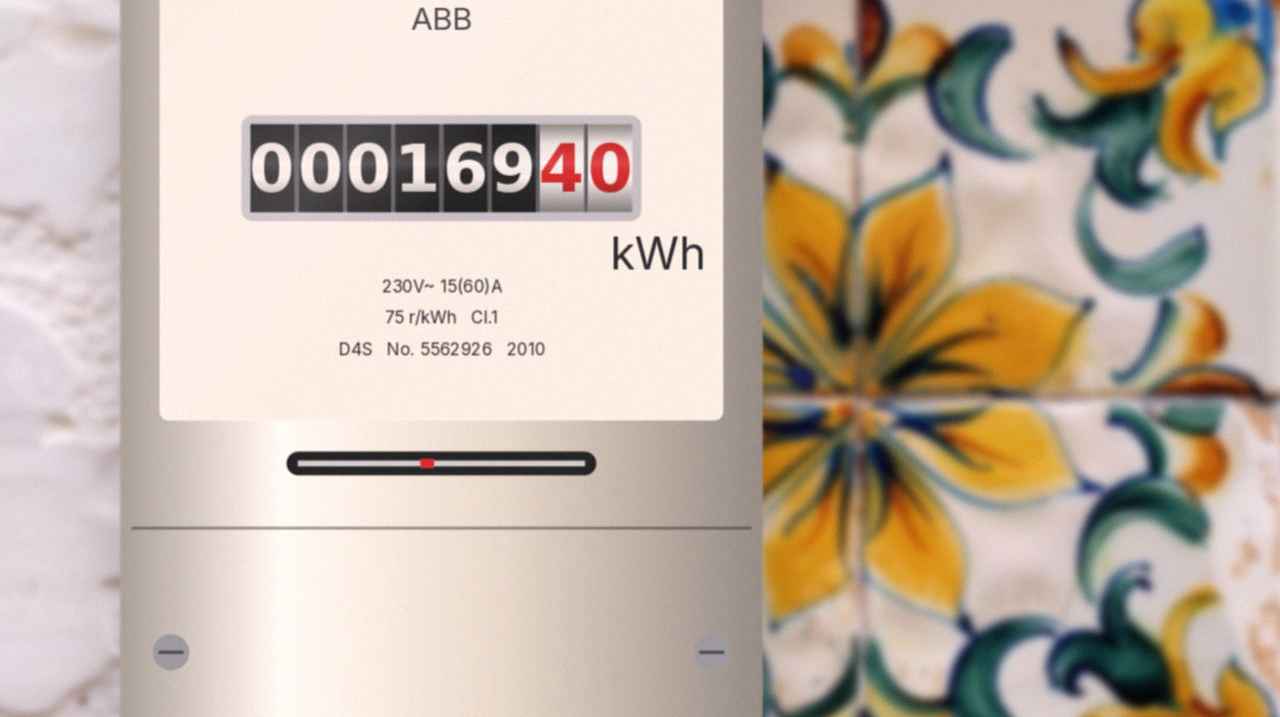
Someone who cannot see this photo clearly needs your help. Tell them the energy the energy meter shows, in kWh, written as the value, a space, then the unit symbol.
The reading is 169.40 kWh
